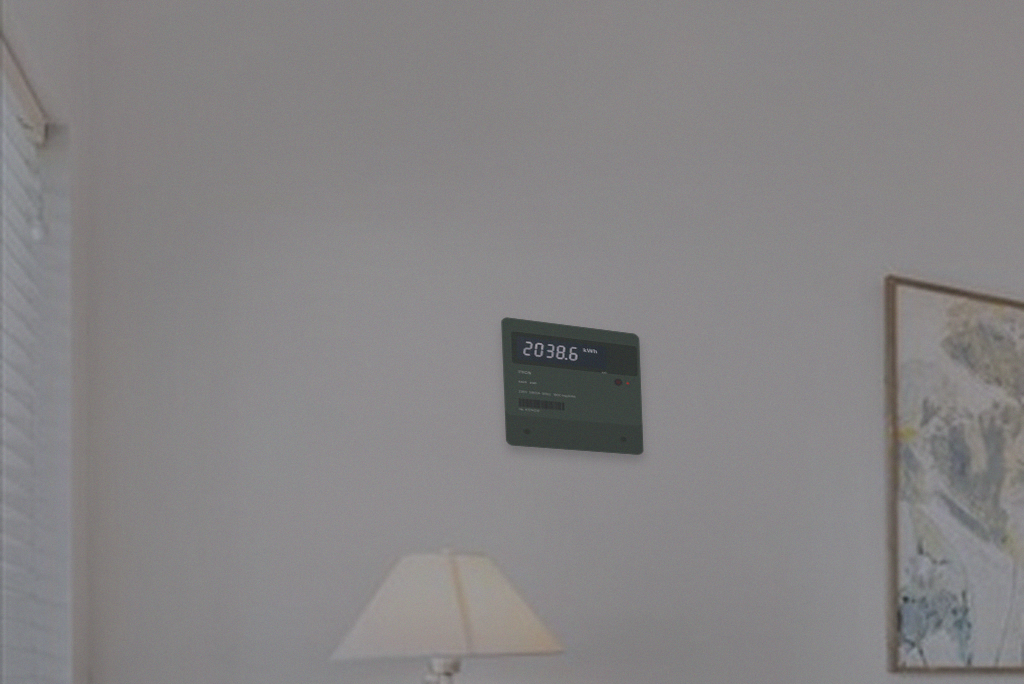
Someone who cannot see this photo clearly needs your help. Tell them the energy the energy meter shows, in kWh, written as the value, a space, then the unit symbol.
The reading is 2038.6 kWh
